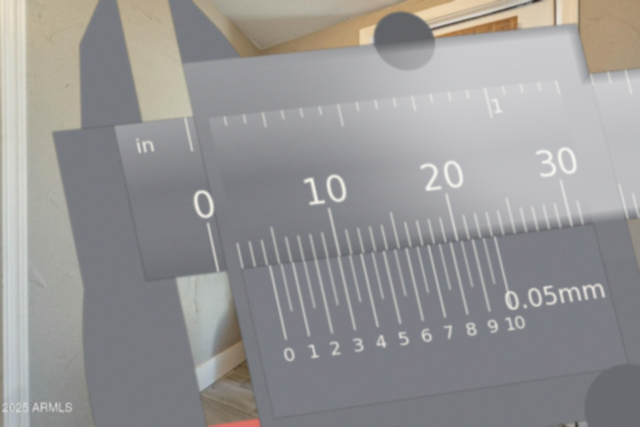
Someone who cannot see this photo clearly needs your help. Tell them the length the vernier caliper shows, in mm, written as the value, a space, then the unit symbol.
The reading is 4.2 mm
